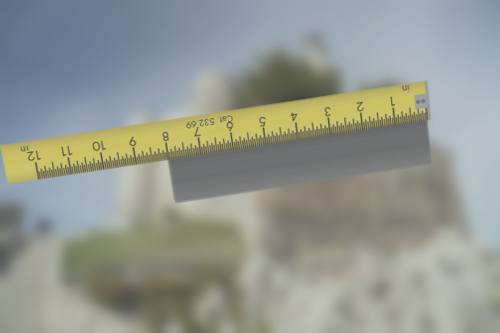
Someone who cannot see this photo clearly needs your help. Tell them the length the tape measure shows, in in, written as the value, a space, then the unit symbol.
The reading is 8 in
